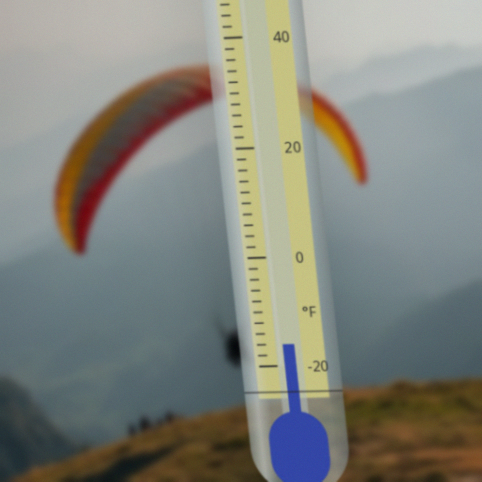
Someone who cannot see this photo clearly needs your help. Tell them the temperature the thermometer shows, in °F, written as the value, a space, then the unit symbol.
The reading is -16 °F
